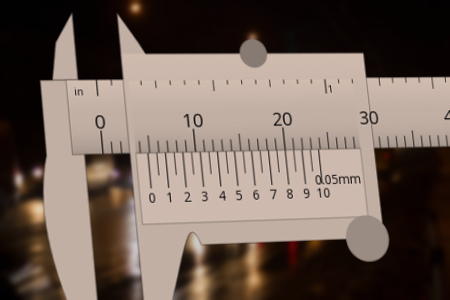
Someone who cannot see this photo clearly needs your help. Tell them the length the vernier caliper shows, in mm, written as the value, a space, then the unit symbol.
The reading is 4.8 mm
